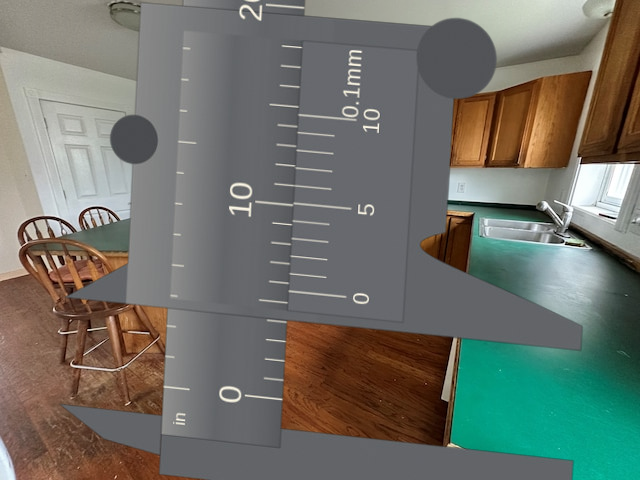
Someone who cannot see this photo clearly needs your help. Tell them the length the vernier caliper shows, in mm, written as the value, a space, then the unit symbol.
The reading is 5.6 mm
